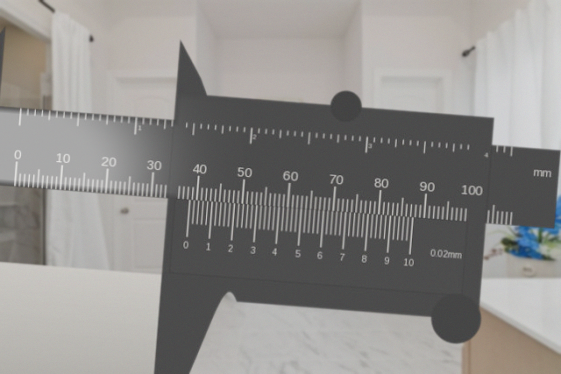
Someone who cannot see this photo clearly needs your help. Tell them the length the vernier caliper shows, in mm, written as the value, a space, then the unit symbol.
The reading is 38.5 mm
